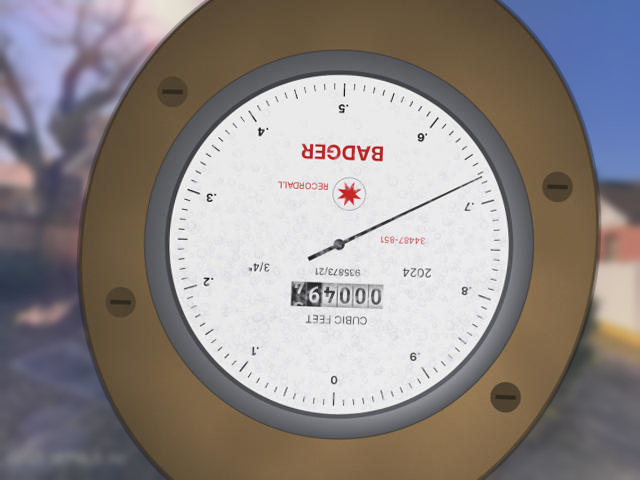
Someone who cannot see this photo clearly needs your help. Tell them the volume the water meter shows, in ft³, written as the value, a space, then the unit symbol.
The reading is 493.67 ft³
